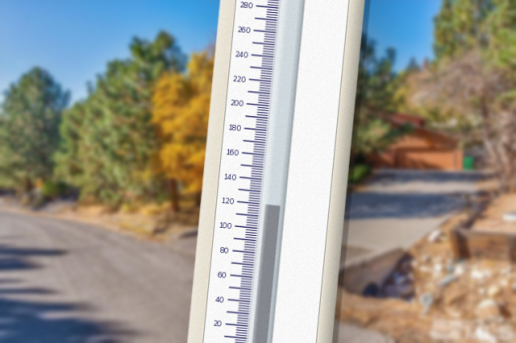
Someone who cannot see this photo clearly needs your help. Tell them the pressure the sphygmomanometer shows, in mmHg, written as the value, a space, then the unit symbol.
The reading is 120 mmHg
